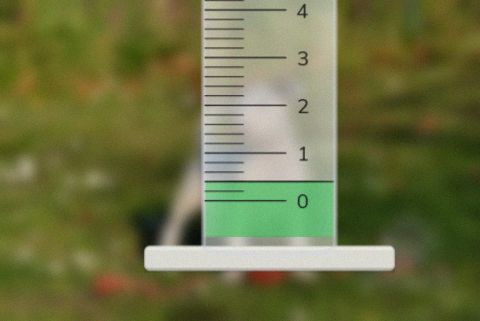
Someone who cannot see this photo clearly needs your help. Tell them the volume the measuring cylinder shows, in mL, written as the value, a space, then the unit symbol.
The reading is 0.4 mL
